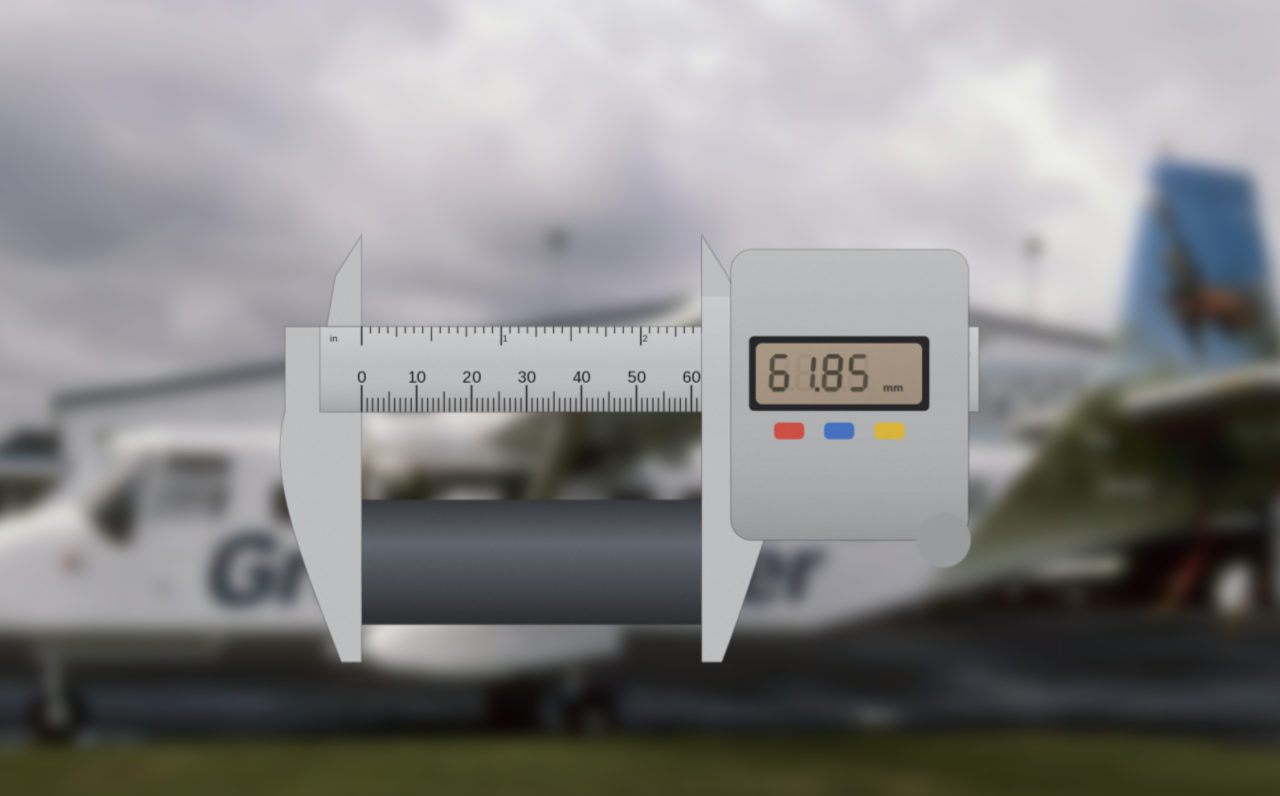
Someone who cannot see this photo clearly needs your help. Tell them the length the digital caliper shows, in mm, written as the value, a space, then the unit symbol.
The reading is 61.85 mm
